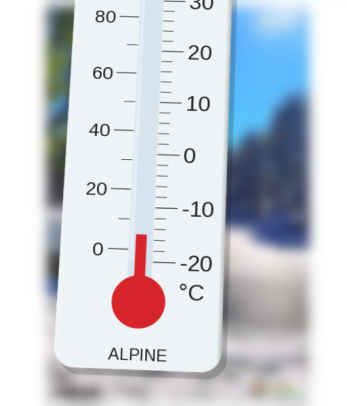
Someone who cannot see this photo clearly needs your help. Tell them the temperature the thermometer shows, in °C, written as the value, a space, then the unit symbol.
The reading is -15 °C
